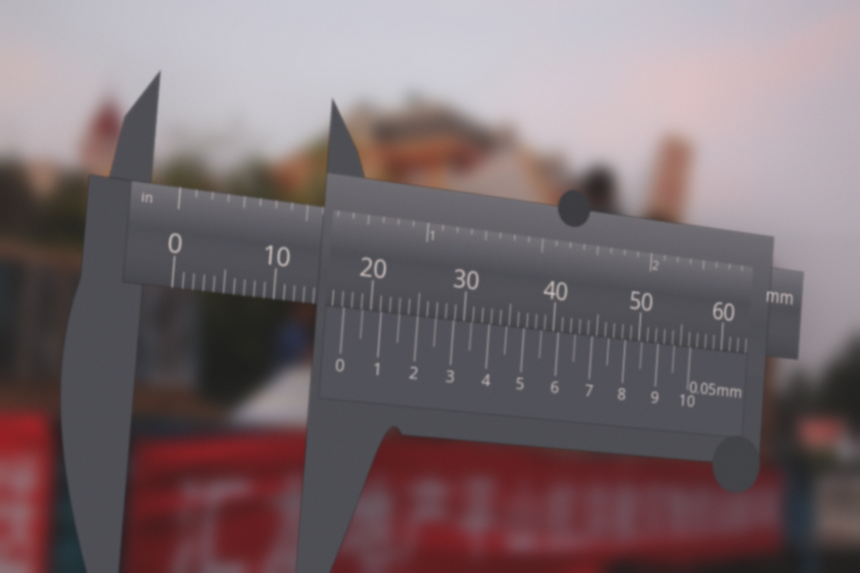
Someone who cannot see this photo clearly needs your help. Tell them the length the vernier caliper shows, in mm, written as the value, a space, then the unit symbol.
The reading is 17.2 mm
